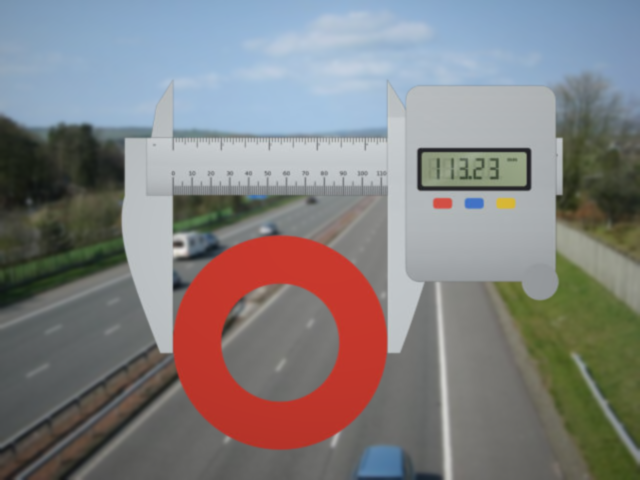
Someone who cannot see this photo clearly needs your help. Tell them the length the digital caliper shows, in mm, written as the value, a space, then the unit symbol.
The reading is 113.23 mm
